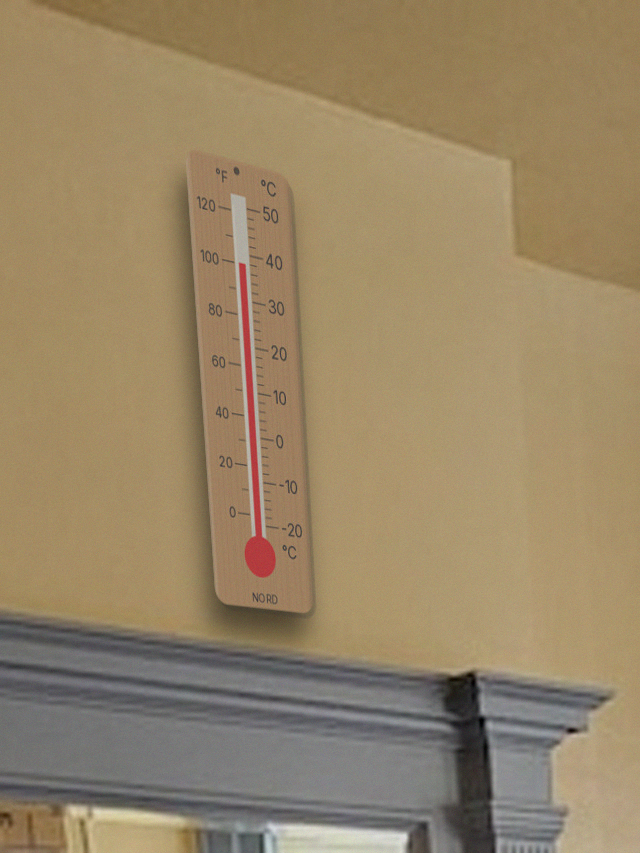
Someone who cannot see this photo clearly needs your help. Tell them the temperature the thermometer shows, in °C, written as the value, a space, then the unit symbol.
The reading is 38 °C
